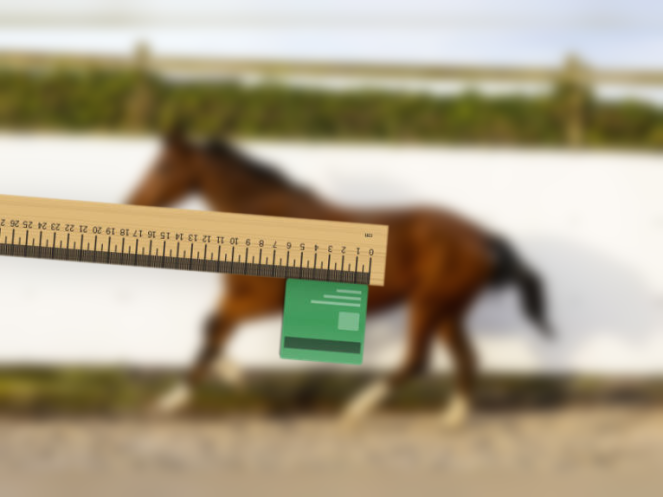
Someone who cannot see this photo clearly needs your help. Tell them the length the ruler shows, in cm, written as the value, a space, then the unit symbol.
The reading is 6 cm
